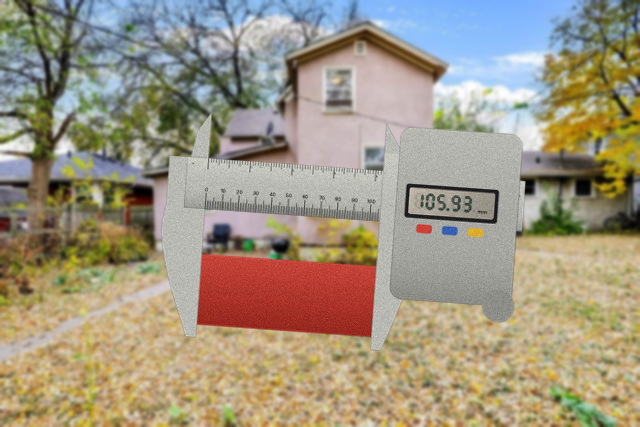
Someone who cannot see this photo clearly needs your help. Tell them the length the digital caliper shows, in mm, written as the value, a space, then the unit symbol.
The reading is 105.93 mm
